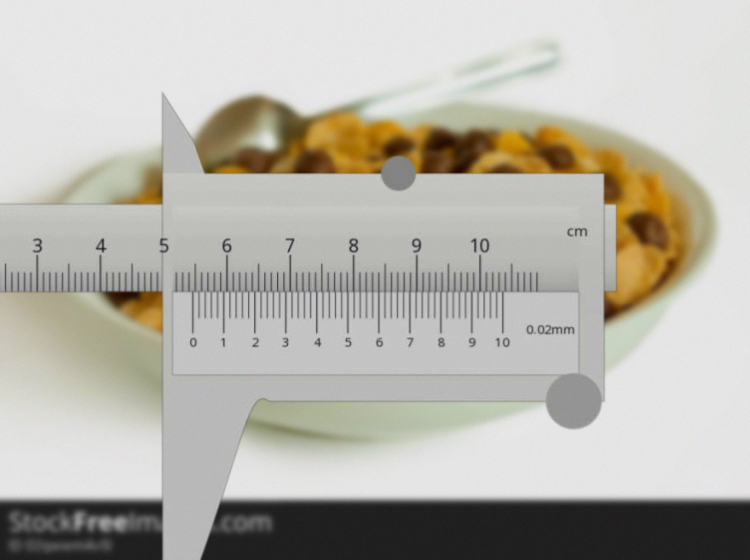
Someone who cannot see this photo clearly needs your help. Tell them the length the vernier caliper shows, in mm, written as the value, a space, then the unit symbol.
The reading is 54.6 mm
